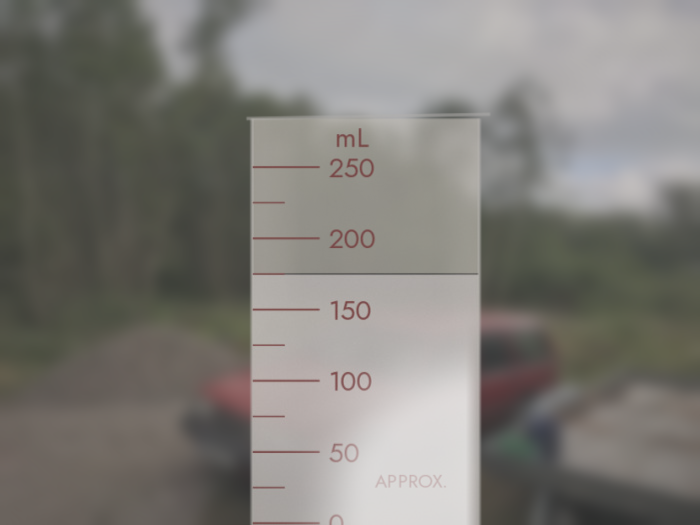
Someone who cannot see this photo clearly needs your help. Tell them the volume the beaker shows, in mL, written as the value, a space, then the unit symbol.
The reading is 175 mL
